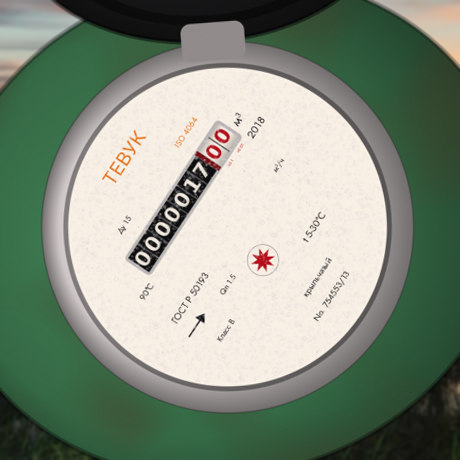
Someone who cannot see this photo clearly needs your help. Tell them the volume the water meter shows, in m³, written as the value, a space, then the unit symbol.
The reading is 17.00 m³
